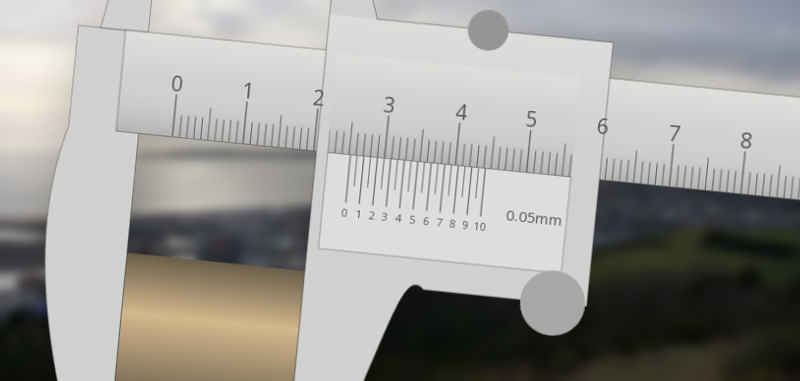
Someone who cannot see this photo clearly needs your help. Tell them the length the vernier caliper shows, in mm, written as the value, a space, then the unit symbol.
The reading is 25.2 mm
